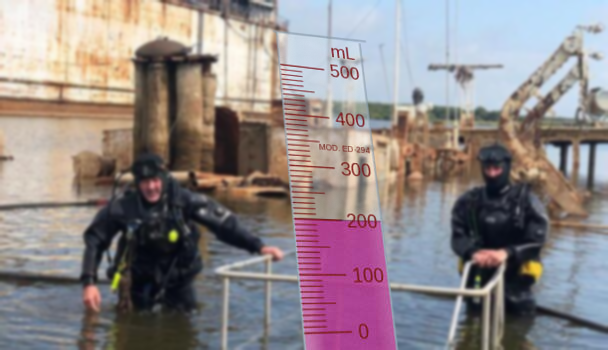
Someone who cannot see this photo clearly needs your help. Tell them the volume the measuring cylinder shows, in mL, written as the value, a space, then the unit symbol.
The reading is 200 mL
